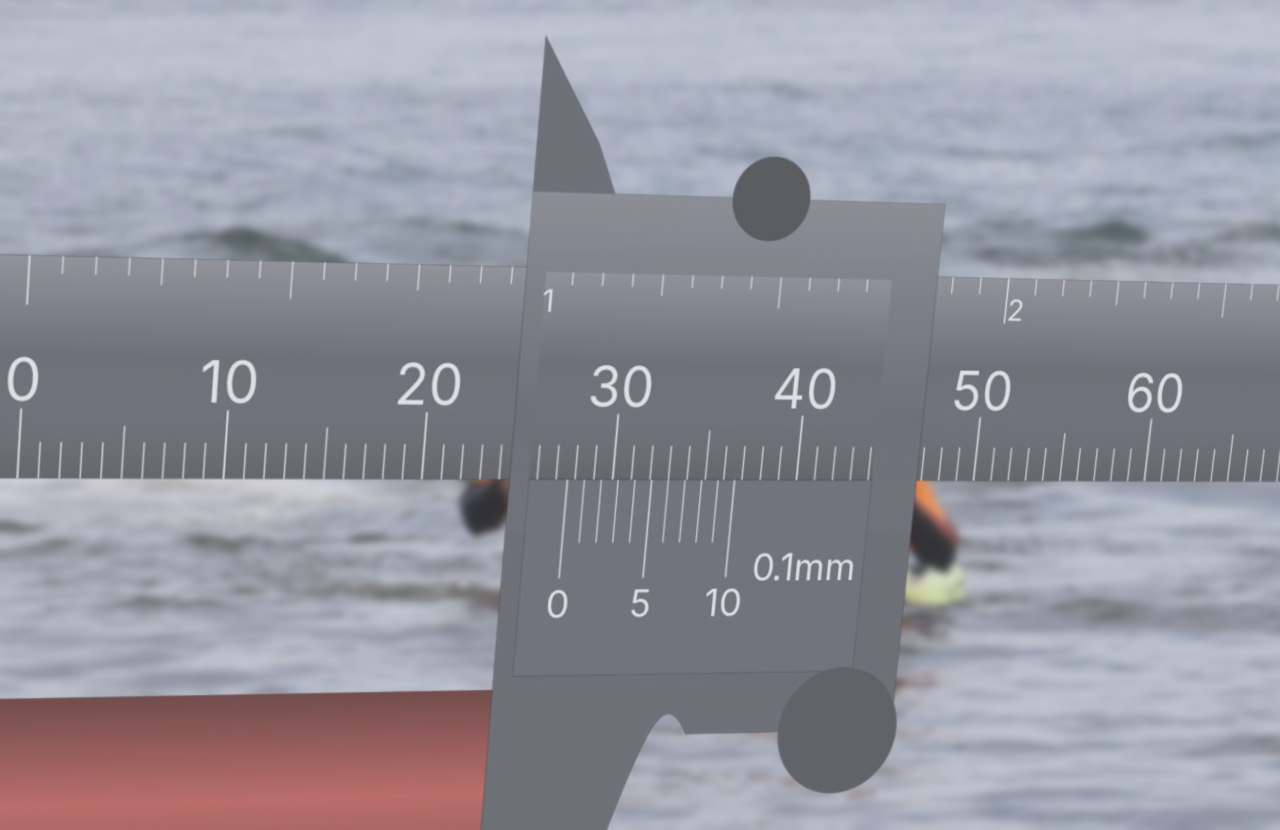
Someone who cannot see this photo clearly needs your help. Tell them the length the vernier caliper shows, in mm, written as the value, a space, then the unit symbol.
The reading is 27.6 mm
